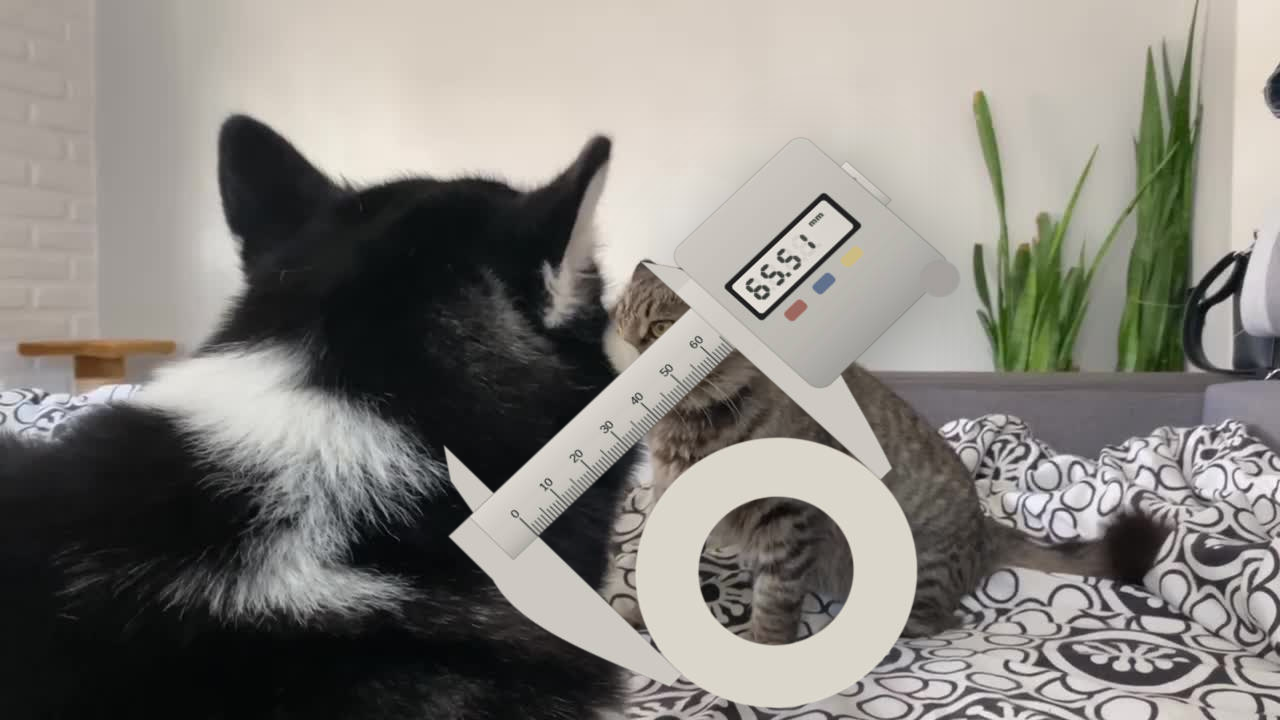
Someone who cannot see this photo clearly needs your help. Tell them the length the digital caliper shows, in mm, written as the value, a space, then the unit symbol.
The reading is 65.51 mm
